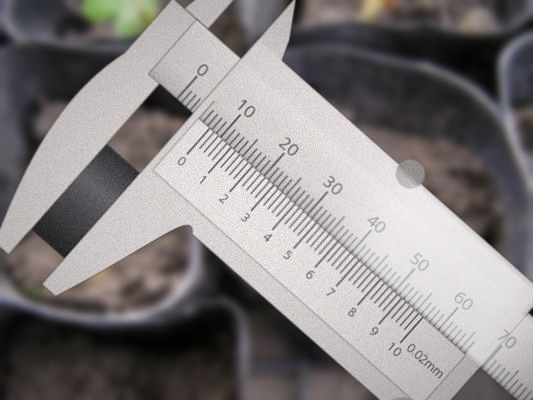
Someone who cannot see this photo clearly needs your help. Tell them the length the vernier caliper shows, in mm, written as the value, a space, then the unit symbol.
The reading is 7.6 mm
